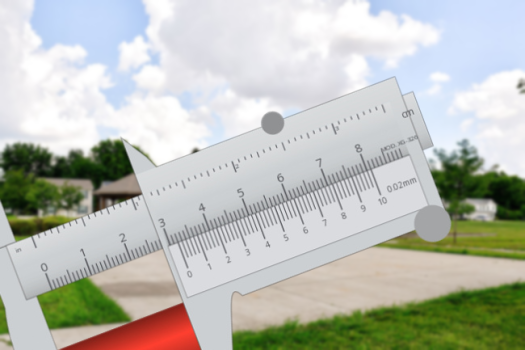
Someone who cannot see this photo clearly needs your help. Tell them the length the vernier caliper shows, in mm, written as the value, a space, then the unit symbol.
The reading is 32.0 mm
